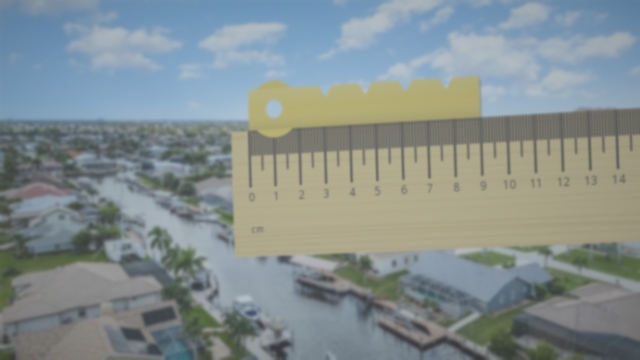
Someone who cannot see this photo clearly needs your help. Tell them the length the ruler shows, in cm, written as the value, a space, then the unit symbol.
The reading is 9 cm
